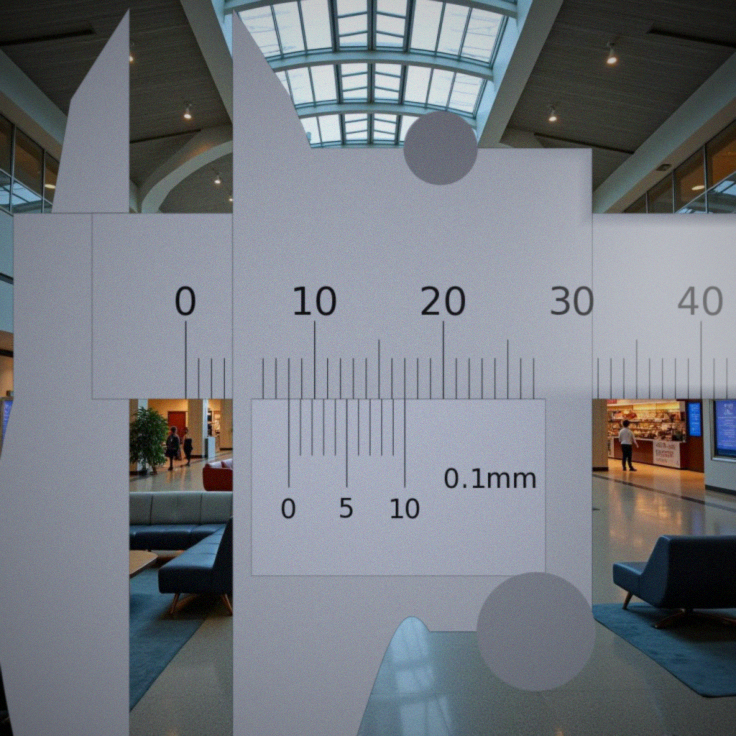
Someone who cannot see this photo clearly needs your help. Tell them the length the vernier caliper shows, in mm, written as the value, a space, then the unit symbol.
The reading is 8.0 mm
